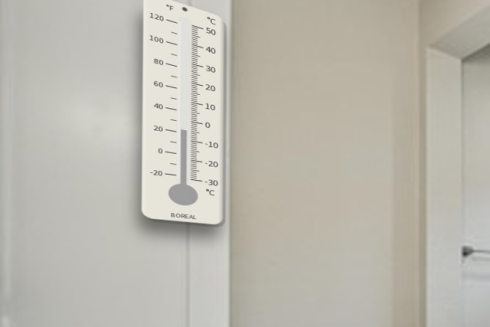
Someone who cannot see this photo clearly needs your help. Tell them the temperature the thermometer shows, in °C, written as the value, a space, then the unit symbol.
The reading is -5 °C
